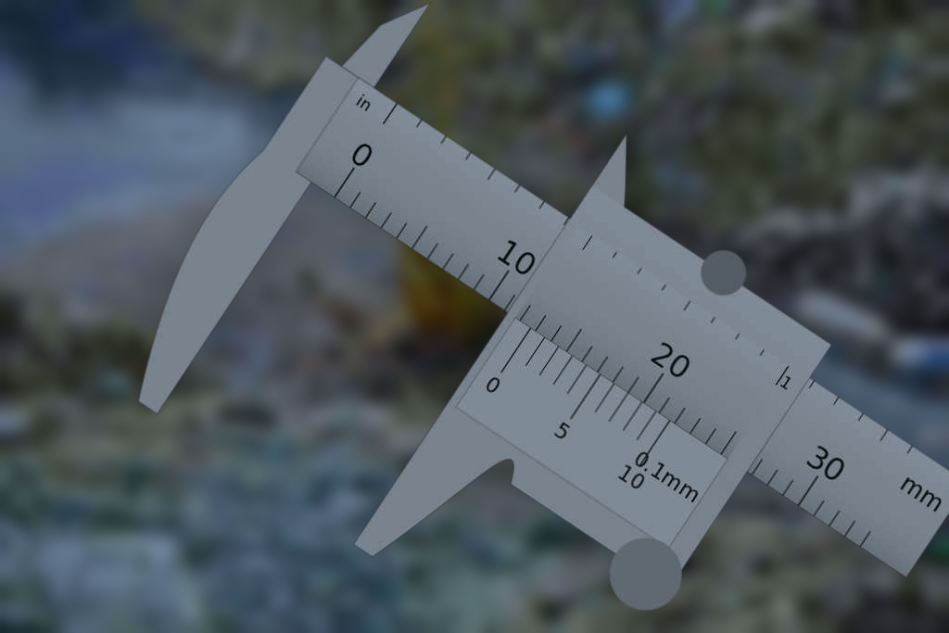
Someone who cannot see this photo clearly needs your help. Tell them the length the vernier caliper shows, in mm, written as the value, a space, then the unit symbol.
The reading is 12.7 mm
